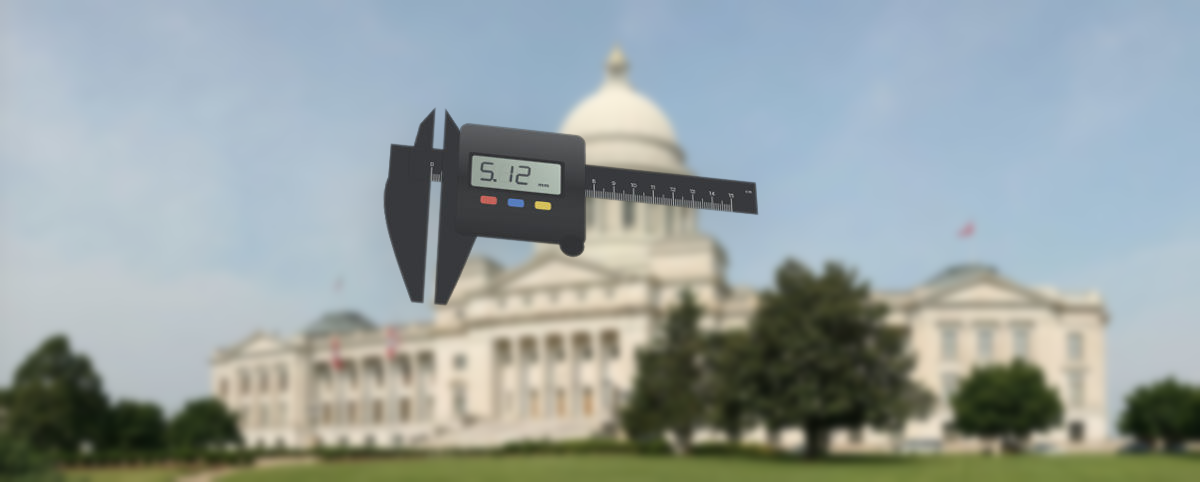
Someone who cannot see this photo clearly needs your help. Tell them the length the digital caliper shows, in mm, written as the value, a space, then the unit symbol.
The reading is 5.12 mm
